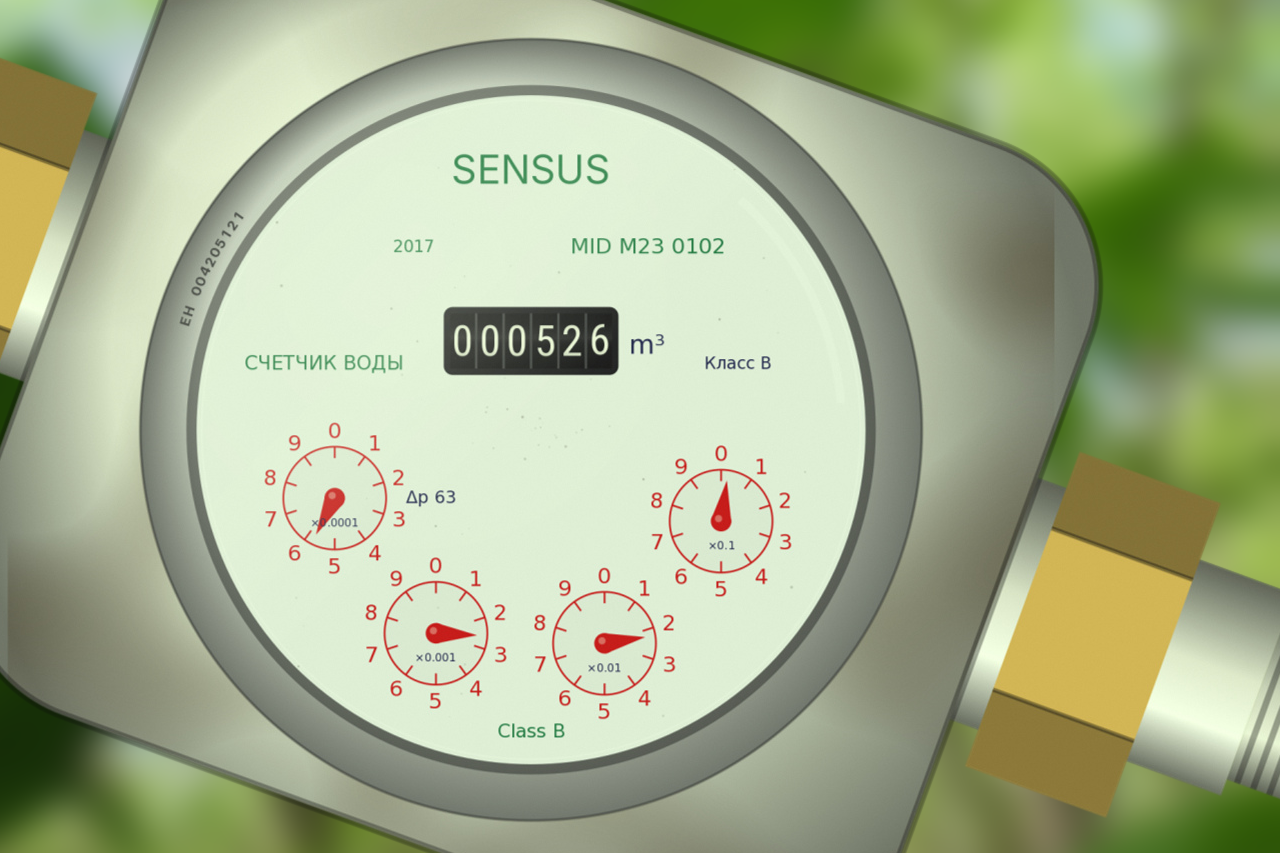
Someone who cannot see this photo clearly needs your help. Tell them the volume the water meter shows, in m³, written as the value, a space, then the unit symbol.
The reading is 526.0225 m³
